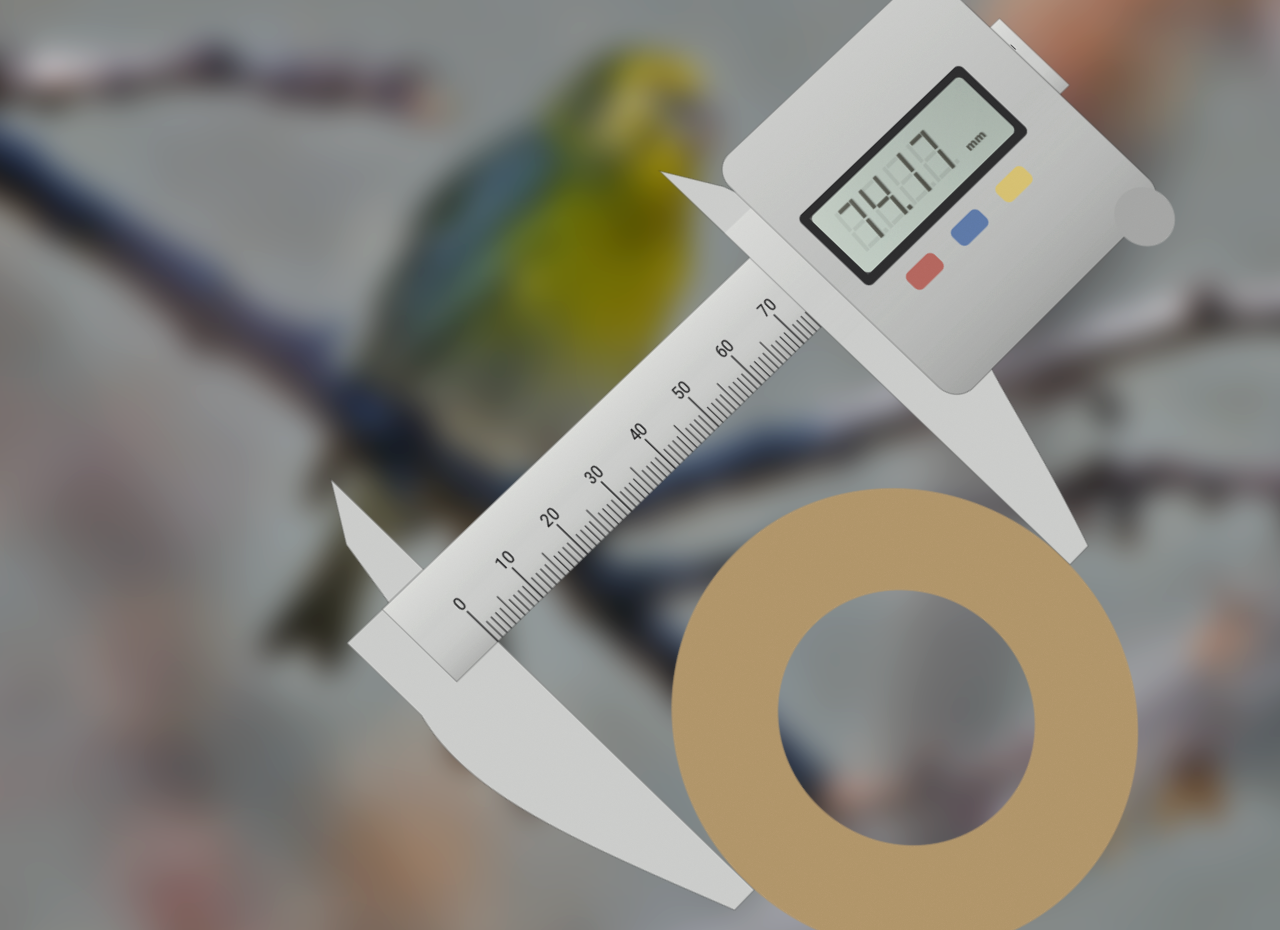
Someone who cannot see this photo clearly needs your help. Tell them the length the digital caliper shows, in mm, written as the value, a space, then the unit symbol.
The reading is 74.17 mm
